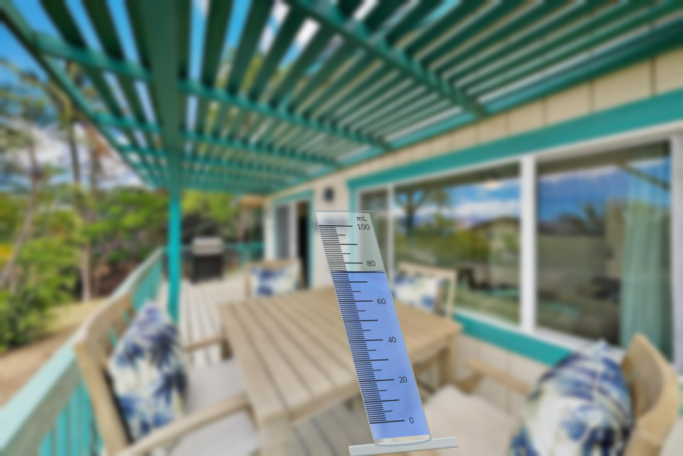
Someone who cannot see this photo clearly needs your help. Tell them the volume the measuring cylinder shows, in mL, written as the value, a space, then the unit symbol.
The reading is 75 mL
